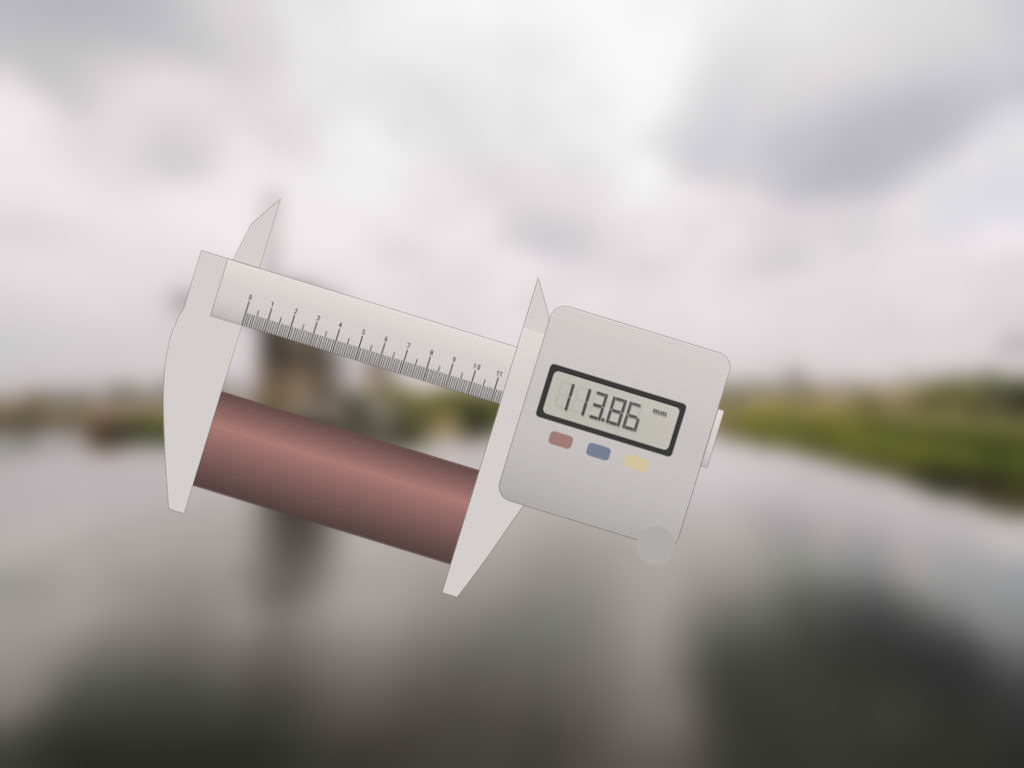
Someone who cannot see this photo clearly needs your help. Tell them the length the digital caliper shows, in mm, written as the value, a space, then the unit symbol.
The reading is 113.86 mm
